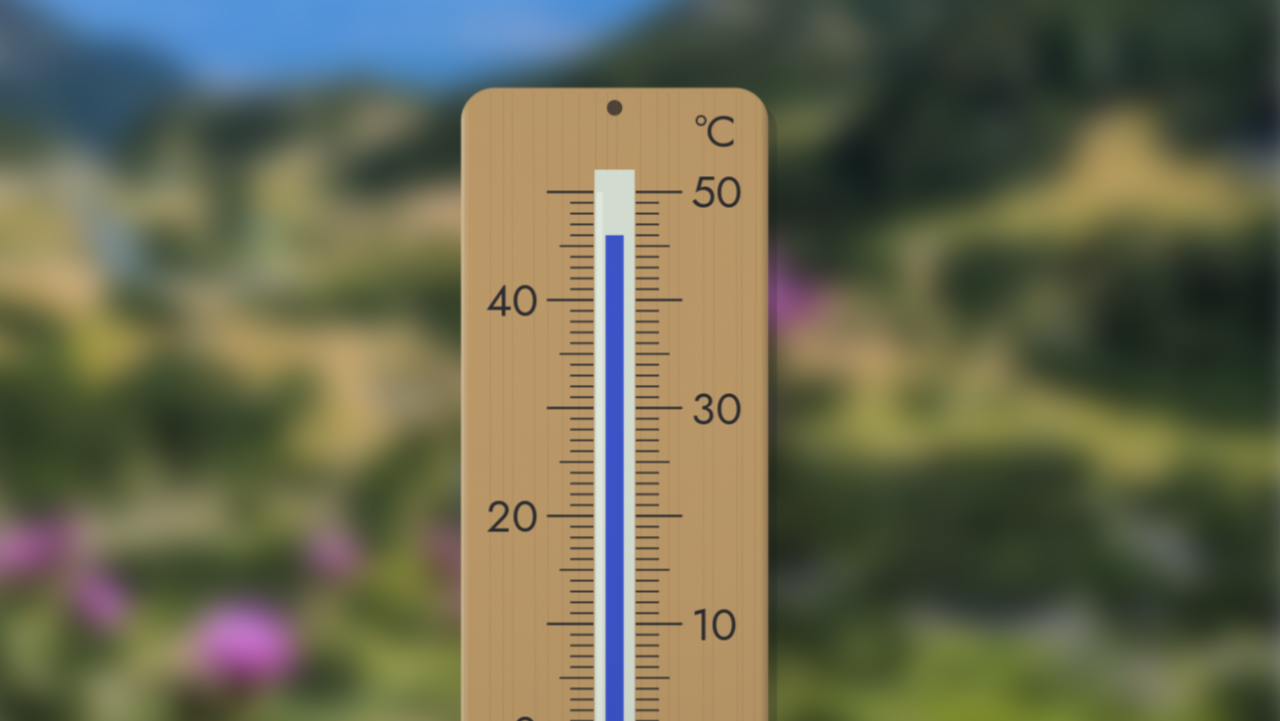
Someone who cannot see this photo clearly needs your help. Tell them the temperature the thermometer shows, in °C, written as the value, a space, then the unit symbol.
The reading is 46 °C
